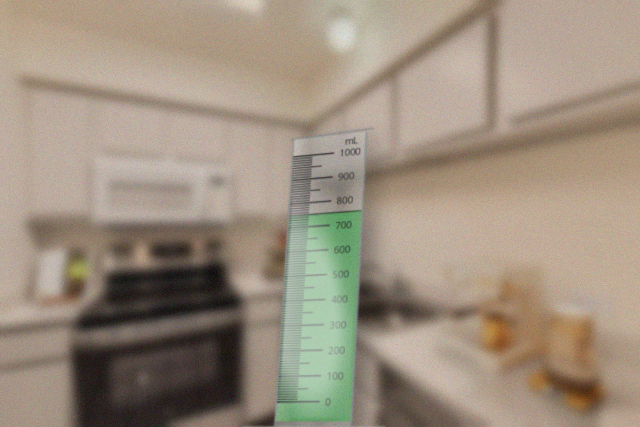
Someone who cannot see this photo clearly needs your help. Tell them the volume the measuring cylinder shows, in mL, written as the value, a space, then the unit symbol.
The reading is 750 mL
